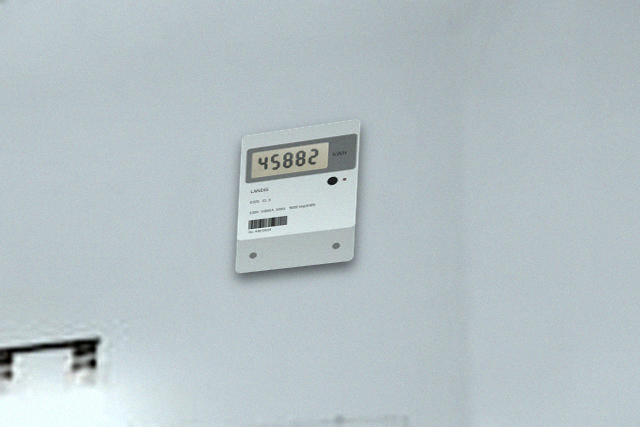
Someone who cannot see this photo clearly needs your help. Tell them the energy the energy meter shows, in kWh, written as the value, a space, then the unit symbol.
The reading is 45882 kWh
